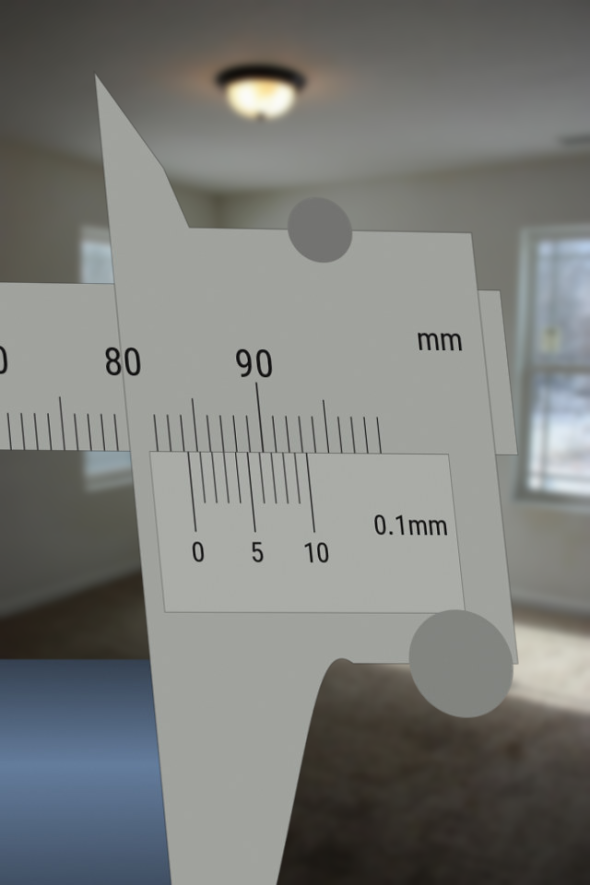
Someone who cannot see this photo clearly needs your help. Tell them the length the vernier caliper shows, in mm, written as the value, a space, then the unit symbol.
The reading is 84.3 mm
